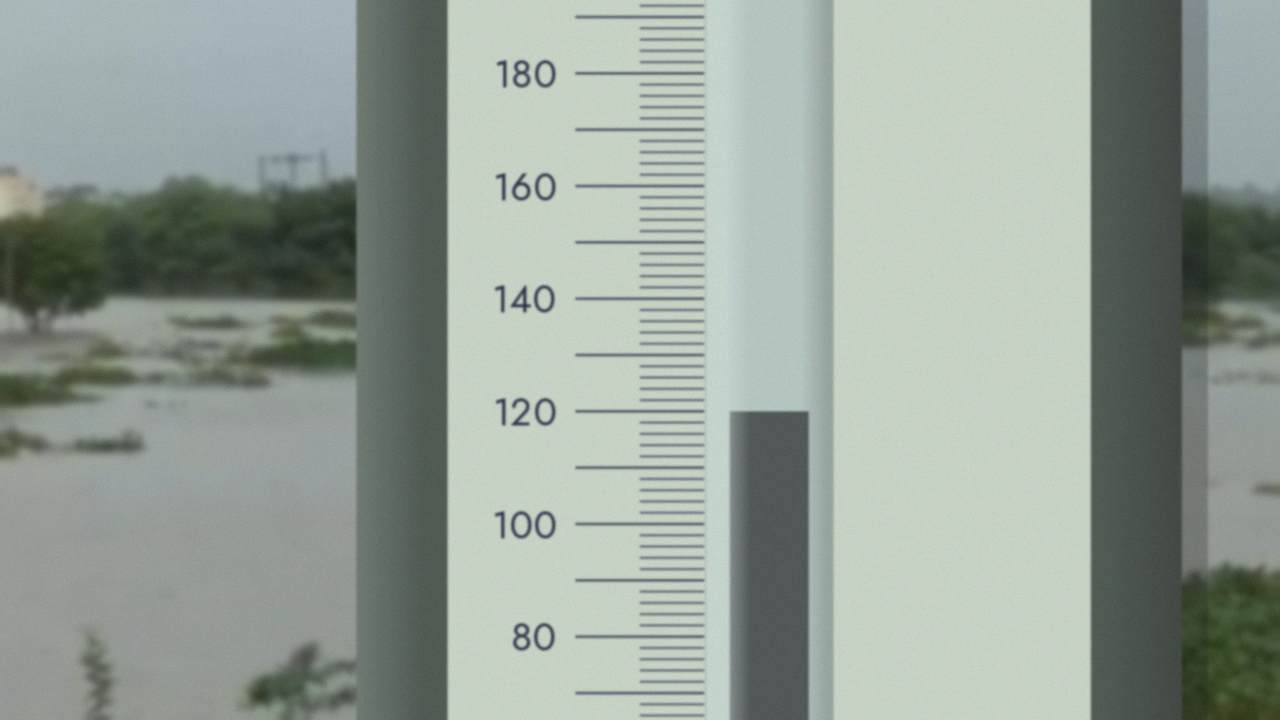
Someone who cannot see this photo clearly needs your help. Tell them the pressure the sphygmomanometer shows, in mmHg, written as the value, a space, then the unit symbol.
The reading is 120 mmHg
